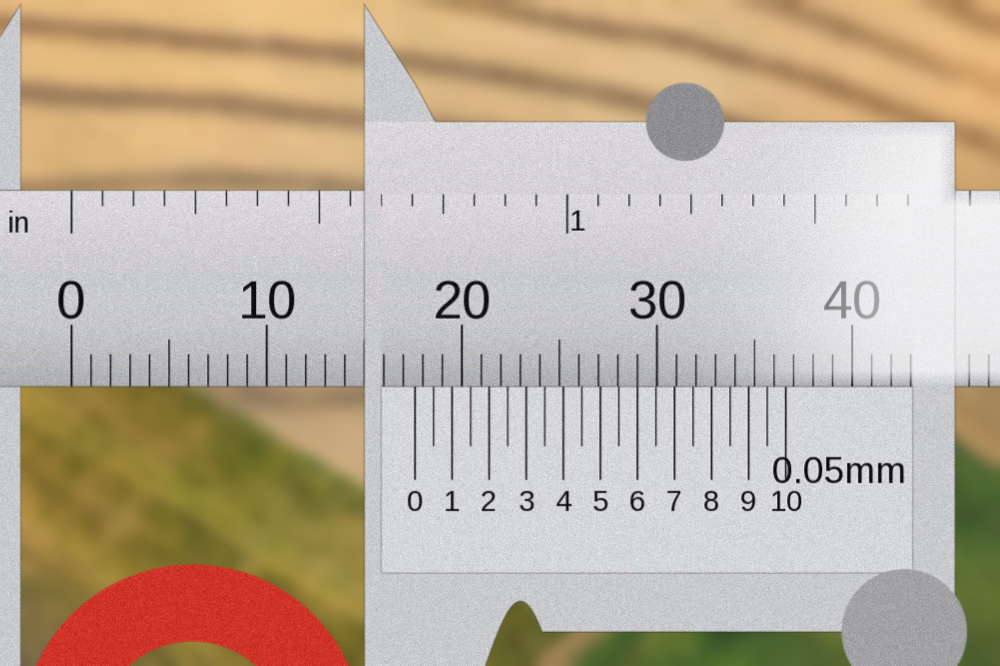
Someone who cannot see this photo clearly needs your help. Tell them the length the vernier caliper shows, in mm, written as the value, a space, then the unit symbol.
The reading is 17.6 mm
